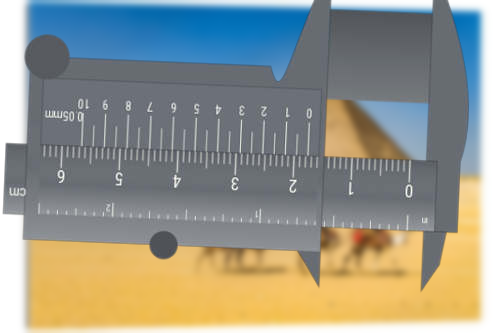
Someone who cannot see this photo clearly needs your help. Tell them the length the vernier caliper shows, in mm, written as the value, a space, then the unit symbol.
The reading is 17.6 mm
